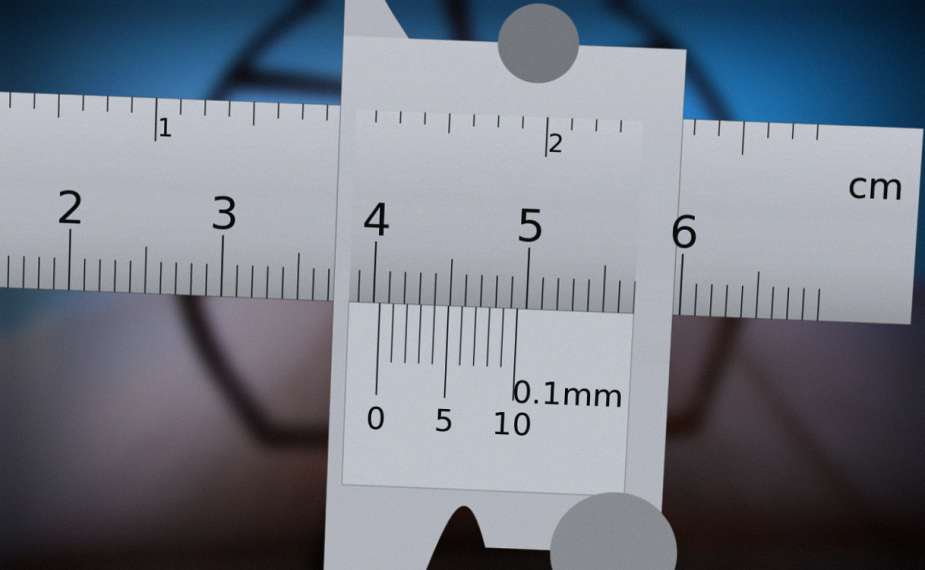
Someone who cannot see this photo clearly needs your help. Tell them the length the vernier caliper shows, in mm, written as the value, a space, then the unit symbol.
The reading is 40.4 mm
